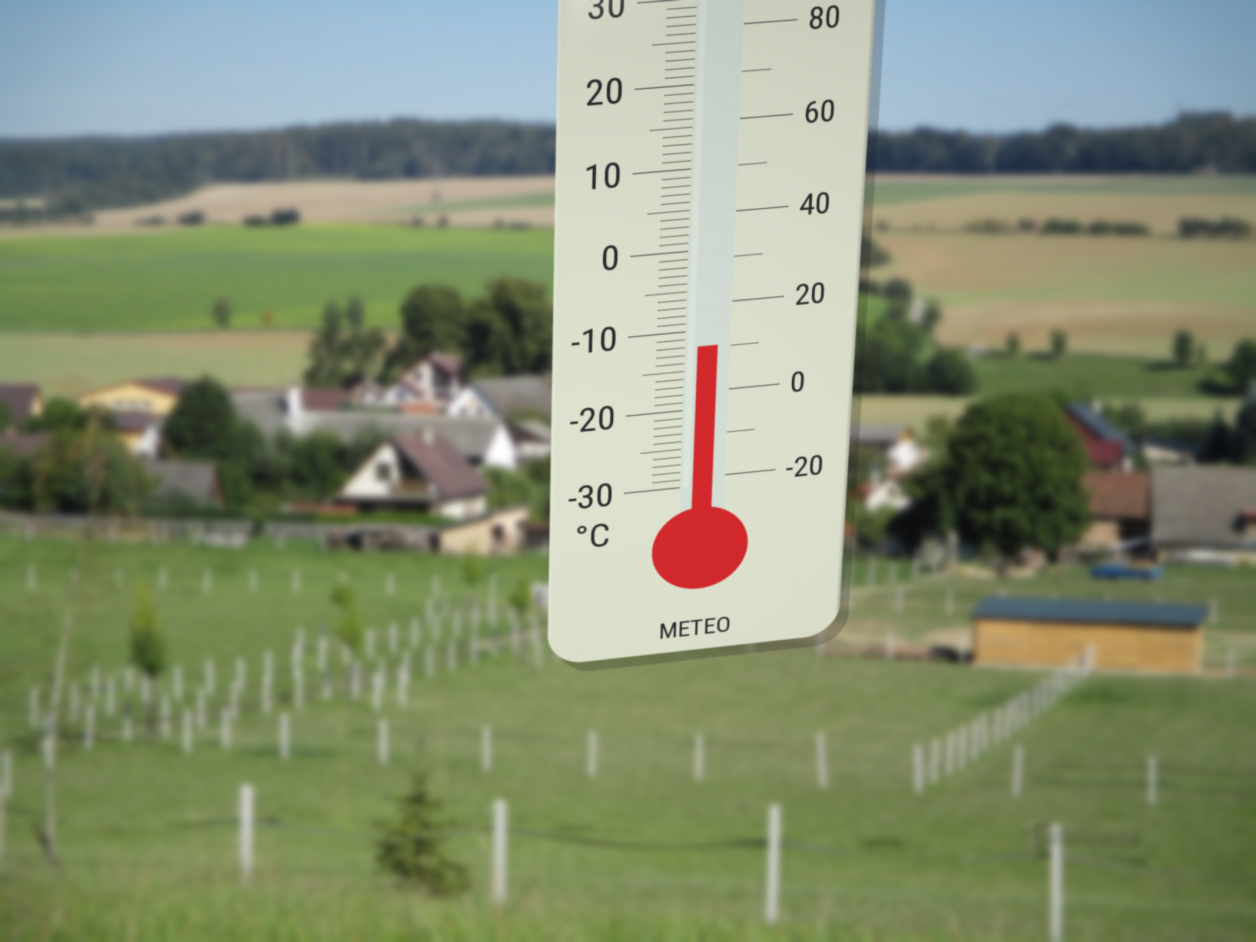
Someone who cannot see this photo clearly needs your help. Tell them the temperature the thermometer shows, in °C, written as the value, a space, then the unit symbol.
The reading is -12 °C
